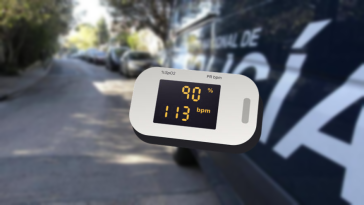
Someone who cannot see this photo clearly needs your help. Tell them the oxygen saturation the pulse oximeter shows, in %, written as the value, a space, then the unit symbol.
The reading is 90 %
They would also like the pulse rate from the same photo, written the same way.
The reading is 113 bpm
